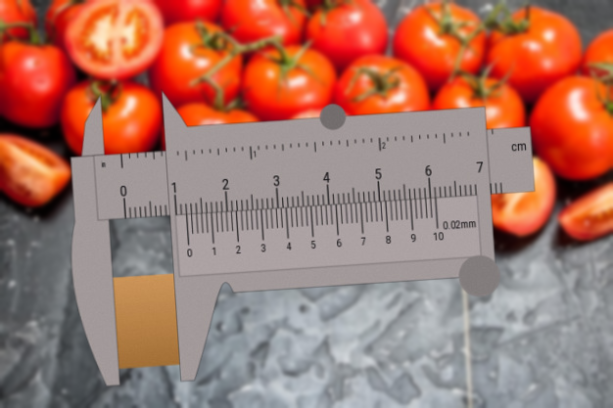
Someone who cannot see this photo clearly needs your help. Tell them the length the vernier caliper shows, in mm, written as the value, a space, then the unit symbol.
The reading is 12.0 mm
